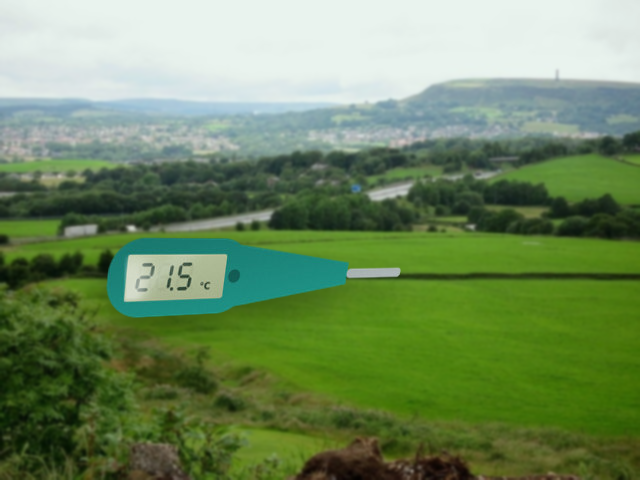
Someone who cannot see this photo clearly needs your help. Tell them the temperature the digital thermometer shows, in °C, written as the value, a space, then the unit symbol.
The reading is 21.5 °C
